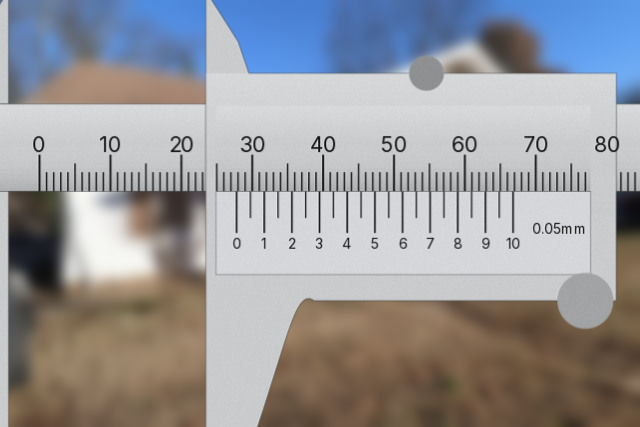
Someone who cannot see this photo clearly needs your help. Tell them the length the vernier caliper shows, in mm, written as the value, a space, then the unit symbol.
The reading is 27.8 mm
